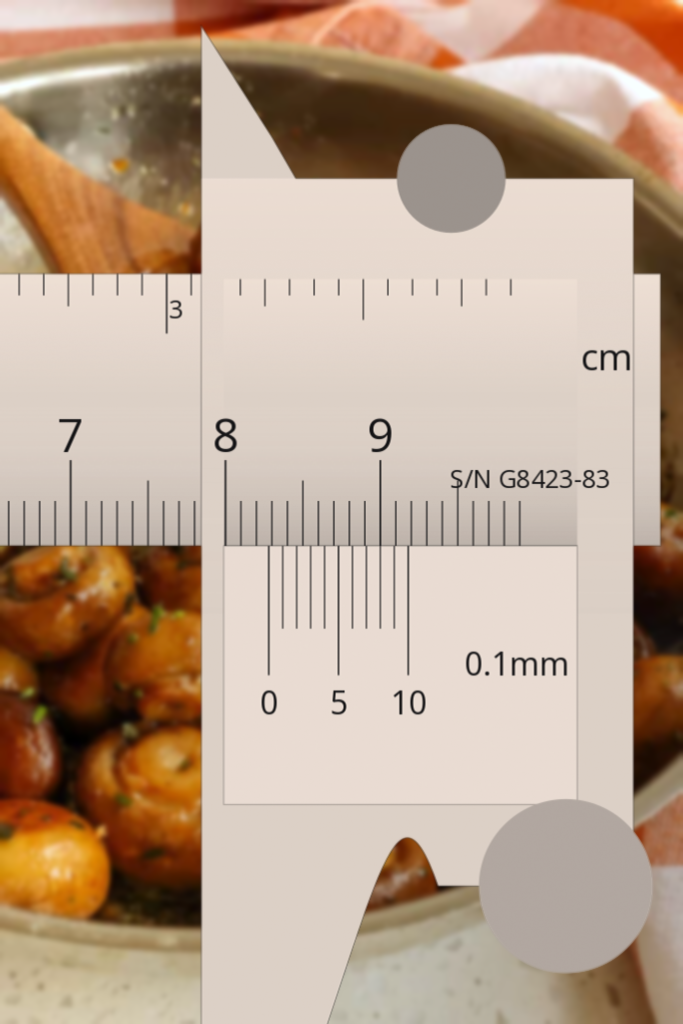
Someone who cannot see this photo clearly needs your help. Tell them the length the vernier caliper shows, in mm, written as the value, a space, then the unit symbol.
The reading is 82.8 mm
